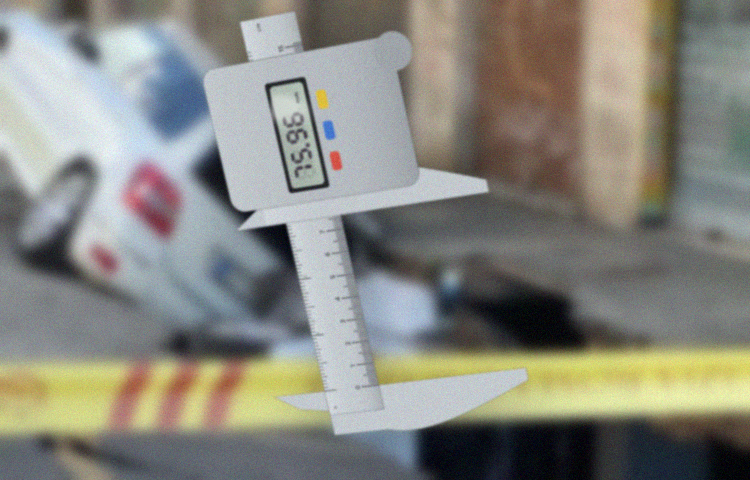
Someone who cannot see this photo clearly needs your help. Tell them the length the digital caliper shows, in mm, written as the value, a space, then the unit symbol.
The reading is 75.96 mm
